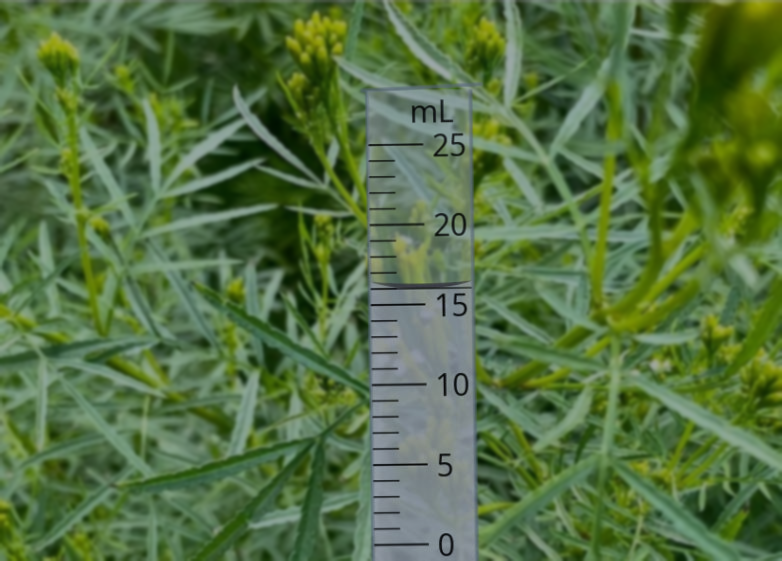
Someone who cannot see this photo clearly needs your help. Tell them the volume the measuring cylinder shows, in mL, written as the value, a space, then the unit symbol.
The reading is 16 mL
